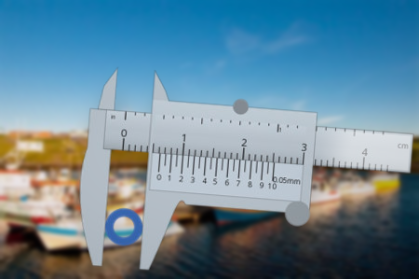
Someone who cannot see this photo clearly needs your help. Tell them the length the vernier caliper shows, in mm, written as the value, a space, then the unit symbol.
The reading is 6.2 mm
